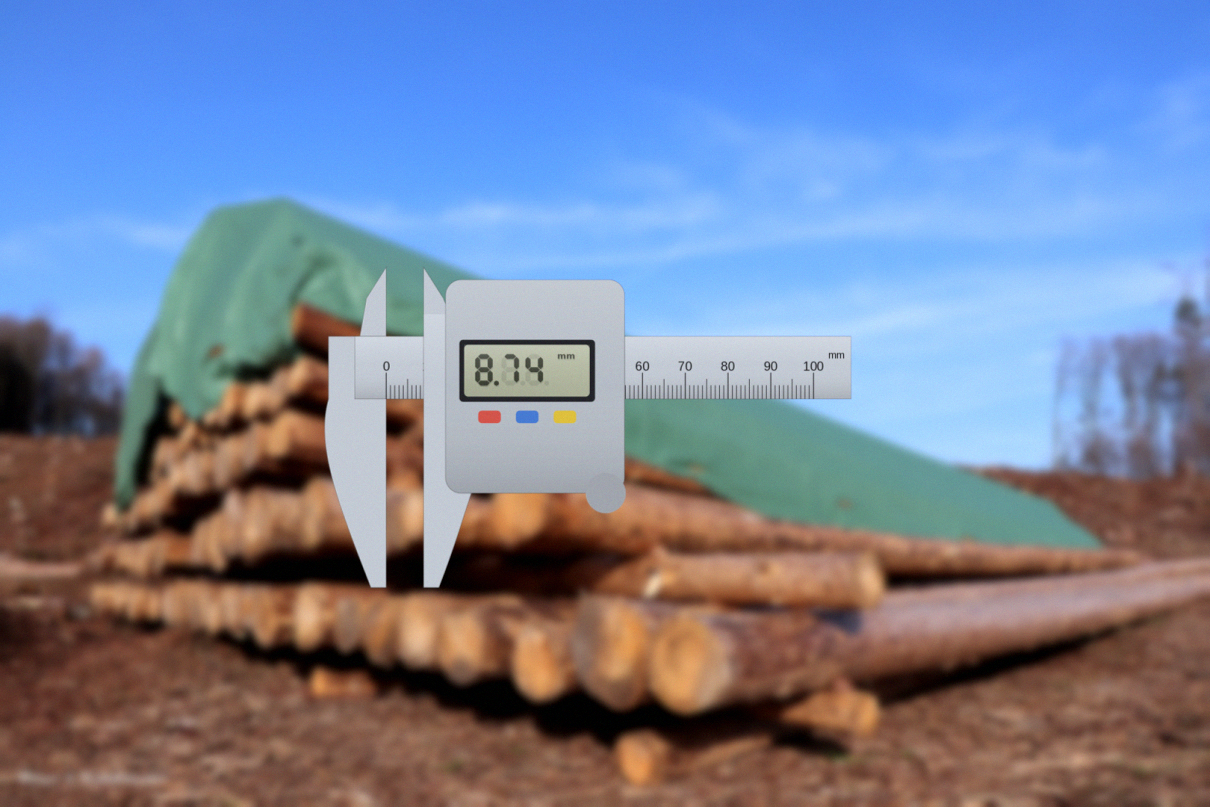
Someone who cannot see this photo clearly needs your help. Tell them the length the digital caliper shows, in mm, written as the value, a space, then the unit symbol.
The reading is 8.74 mm
